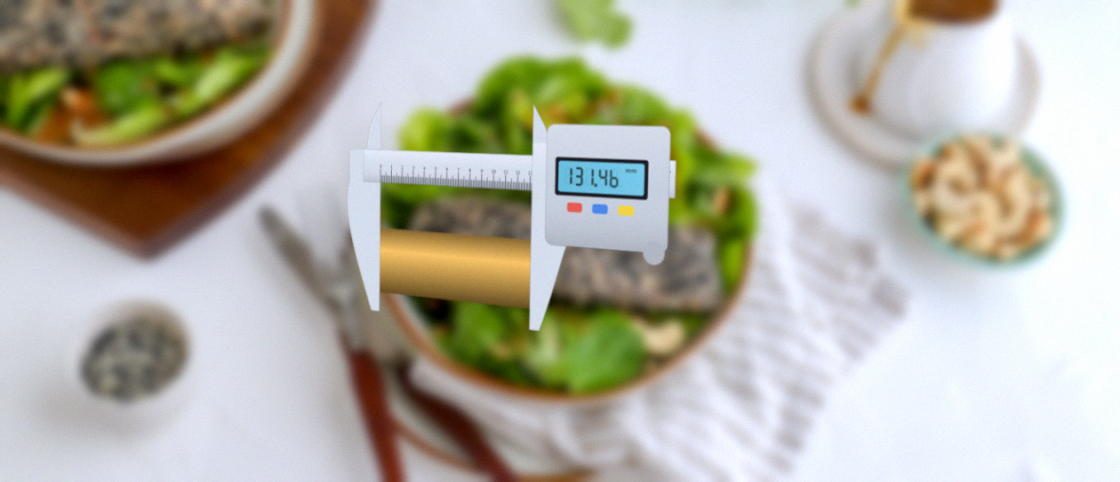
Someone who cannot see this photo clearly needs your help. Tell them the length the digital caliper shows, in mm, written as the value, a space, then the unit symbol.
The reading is 131.46 mm
